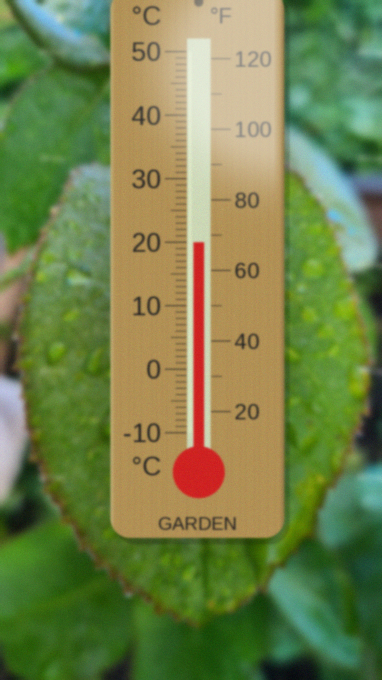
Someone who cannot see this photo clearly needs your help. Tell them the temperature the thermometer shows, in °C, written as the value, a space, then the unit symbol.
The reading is 20 °C
